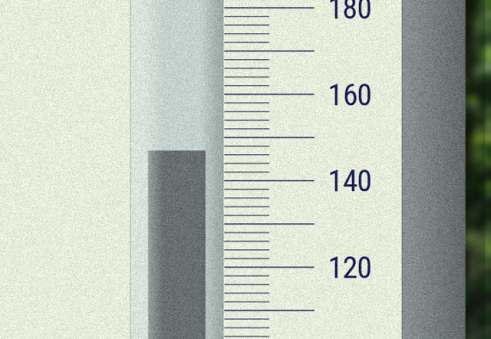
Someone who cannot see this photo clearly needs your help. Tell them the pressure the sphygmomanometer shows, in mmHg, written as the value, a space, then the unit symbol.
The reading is 147 mmHg
